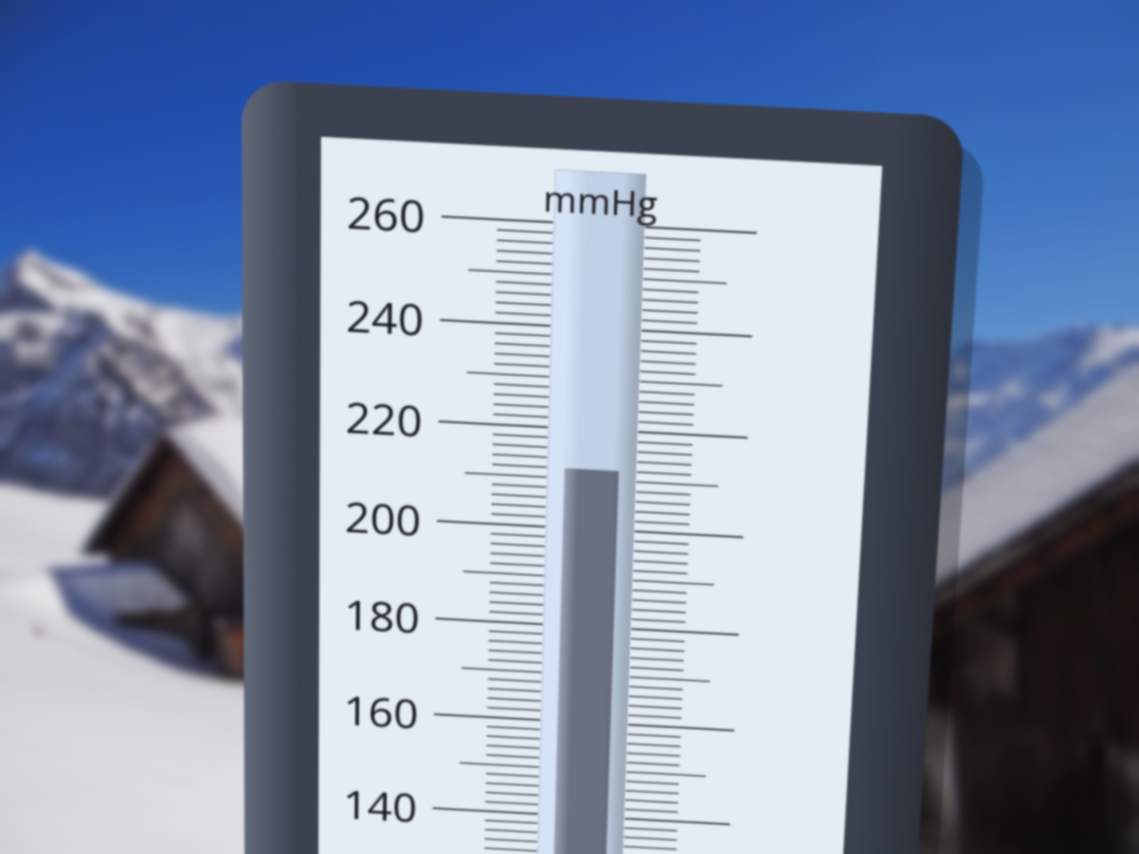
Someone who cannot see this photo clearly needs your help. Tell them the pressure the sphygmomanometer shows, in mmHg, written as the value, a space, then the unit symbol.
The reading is 212 mmHg
